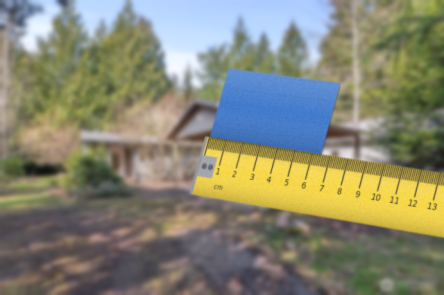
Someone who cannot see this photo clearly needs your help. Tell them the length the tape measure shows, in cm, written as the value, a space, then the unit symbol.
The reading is 6.5 cm
